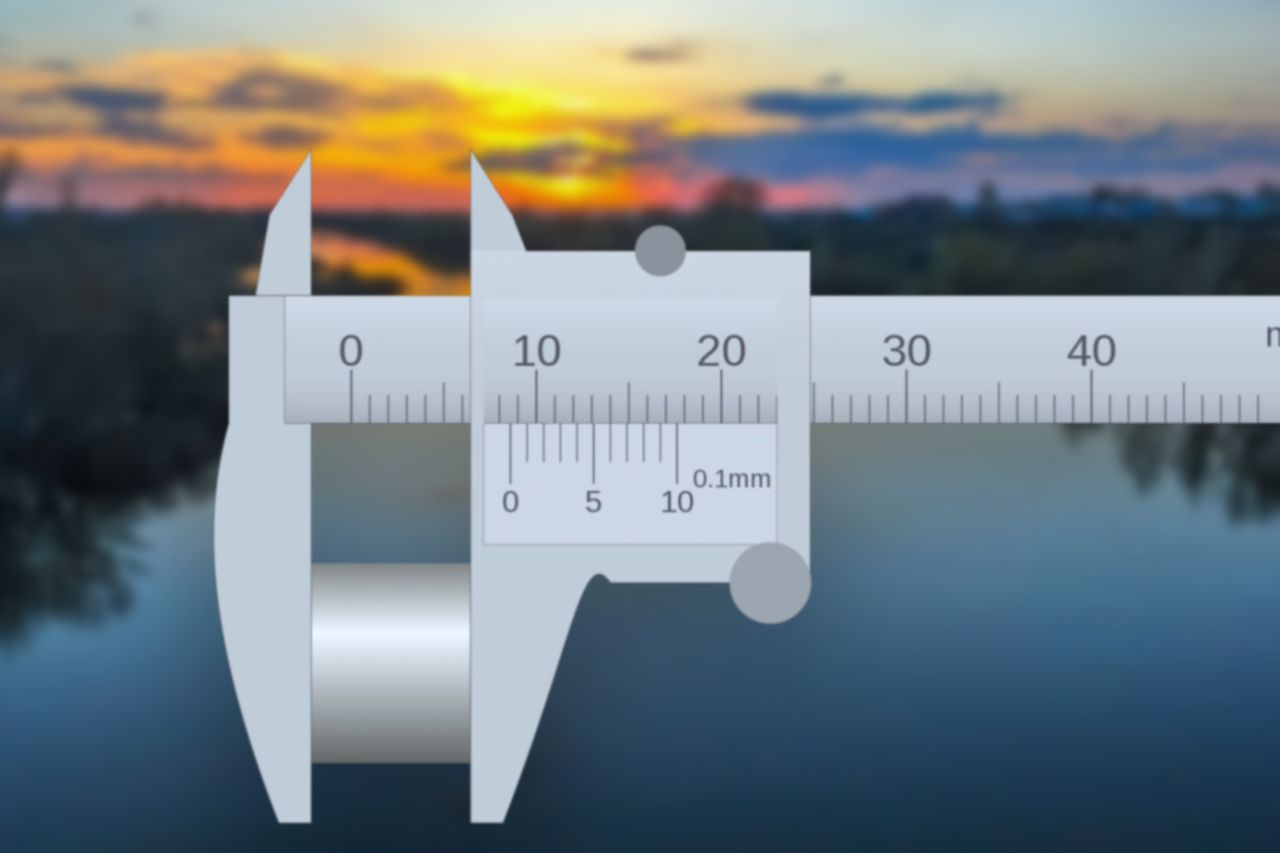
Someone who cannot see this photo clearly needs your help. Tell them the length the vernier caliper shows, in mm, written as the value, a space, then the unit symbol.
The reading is 8.6 mm
